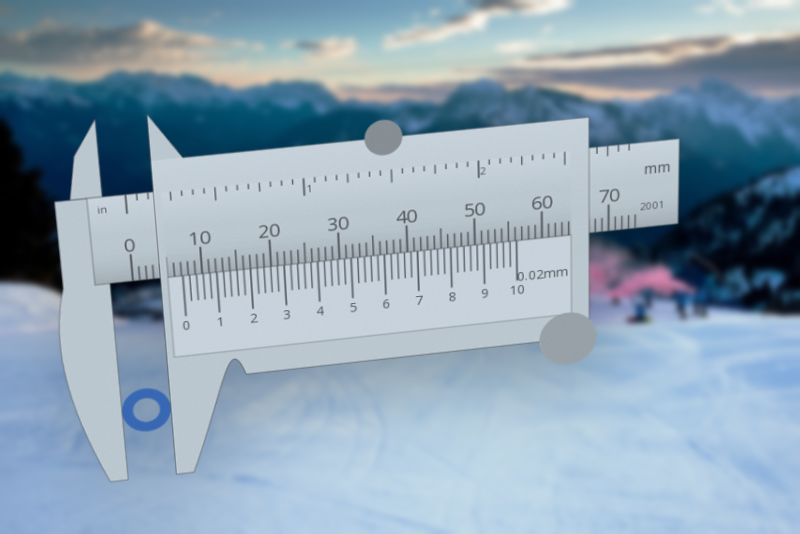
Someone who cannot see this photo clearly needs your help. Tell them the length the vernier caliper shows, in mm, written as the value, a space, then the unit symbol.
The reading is 7.2 mm
